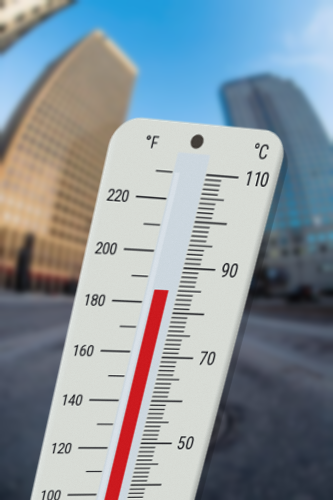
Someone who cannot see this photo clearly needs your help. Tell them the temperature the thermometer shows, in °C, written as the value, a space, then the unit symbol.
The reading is 85 °C
